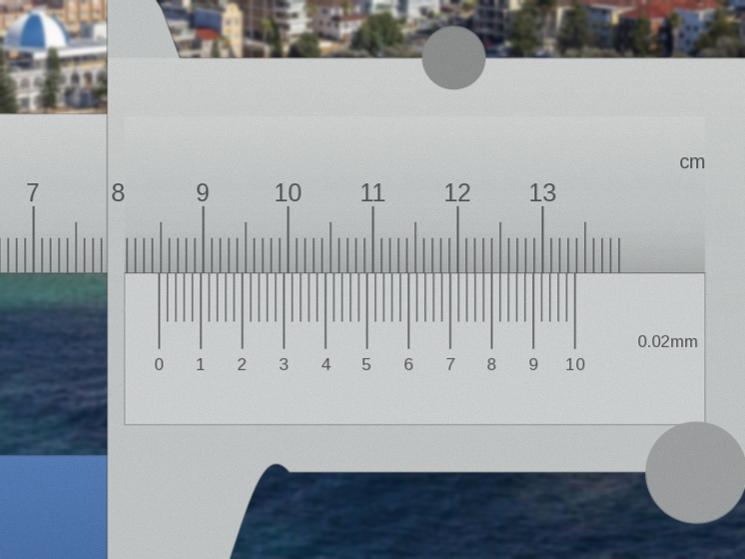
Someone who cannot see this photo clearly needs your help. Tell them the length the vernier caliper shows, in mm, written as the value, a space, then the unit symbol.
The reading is 84.8 mm
